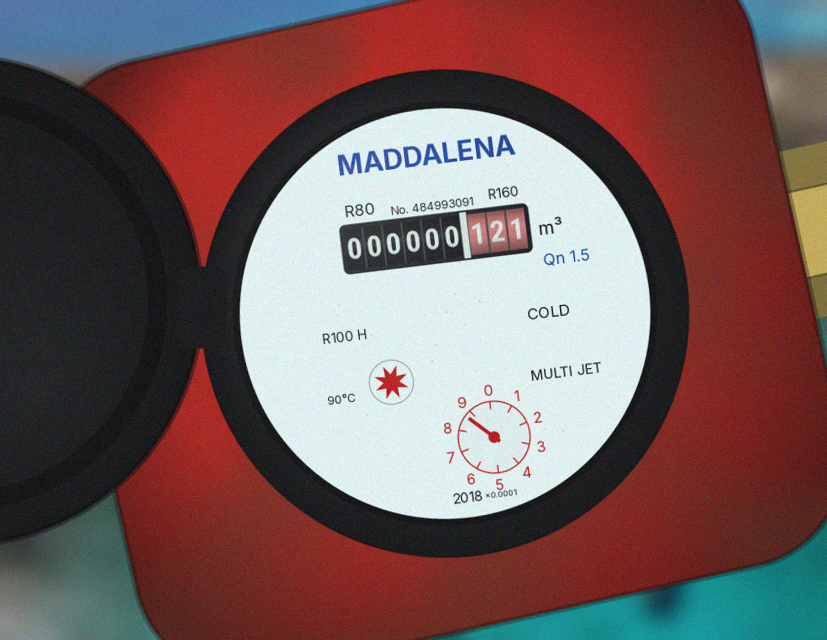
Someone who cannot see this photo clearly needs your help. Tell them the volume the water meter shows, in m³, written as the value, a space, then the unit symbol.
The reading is 0.1218 m³
